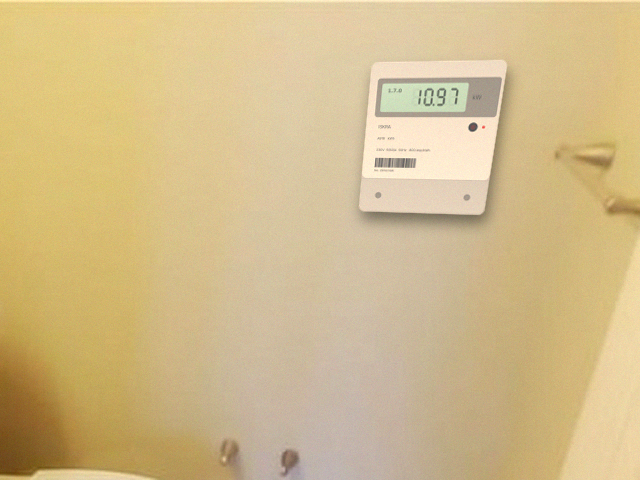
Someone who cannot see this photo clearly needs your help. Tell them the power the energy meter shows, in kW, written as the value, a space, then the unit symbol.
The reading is 10.97 kW
